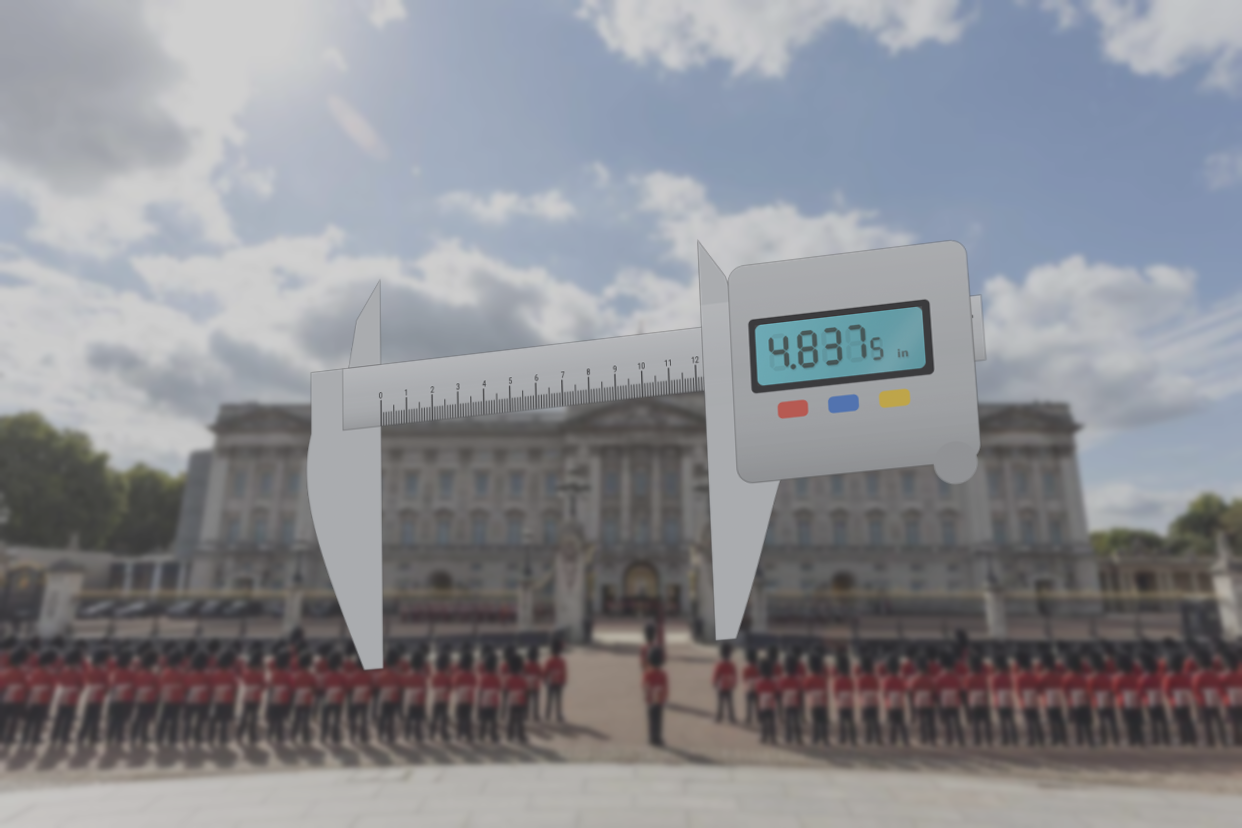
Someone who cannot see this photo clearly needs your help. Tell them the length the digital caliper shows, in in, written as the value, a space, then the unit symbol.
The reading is 4.8375 in
